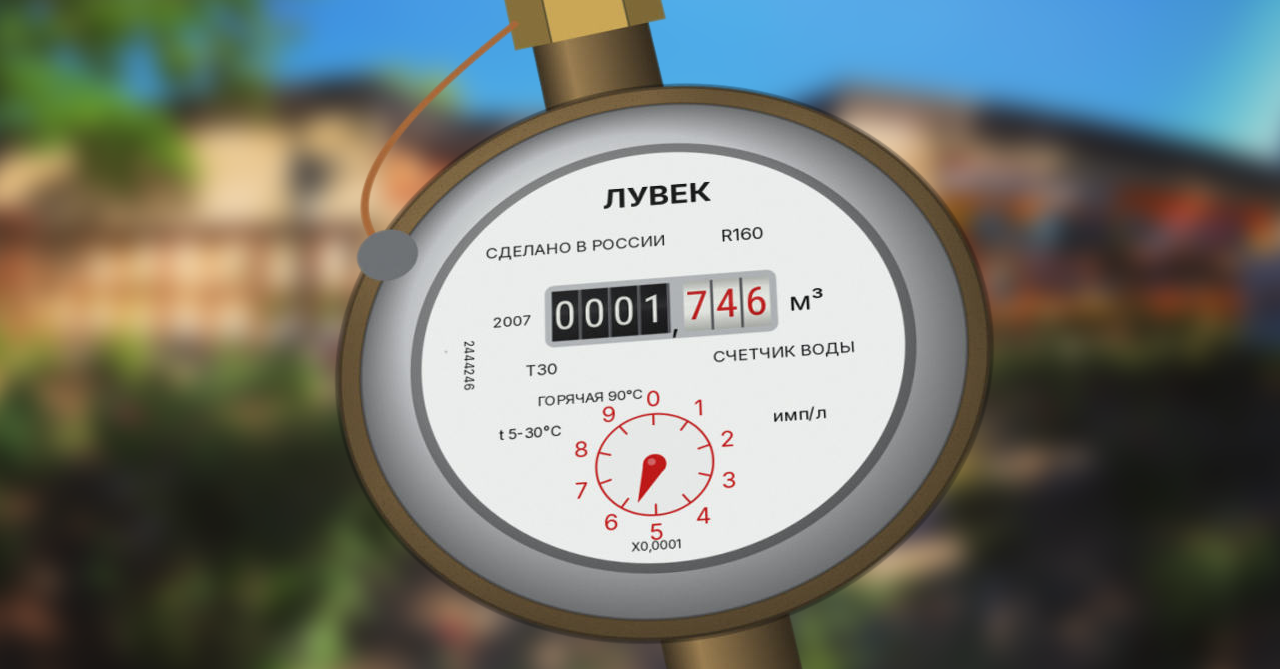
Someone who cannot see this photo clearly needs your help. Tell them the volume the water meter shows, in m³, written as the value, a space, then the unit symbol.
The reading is 1.7465 m³
